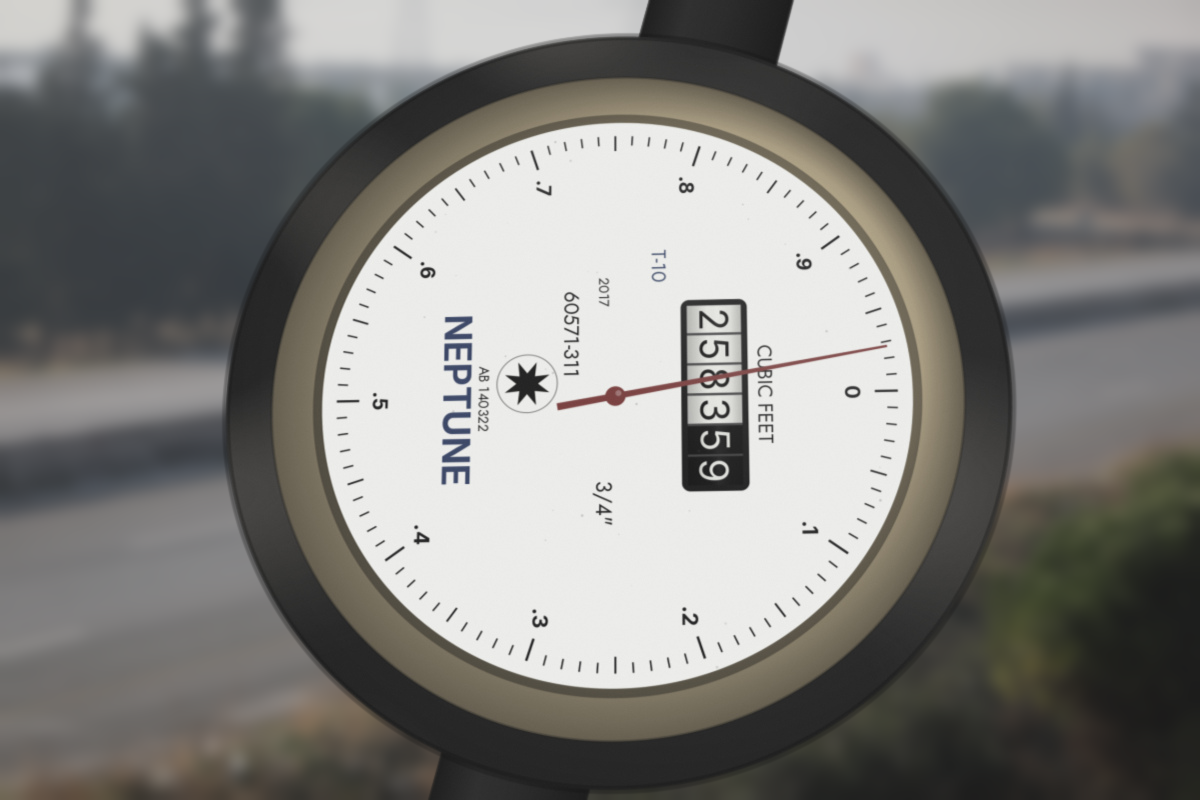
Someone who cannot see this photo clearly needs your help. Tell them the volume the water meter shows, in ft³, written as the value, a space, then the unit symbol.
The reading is 258358.97 ft³
